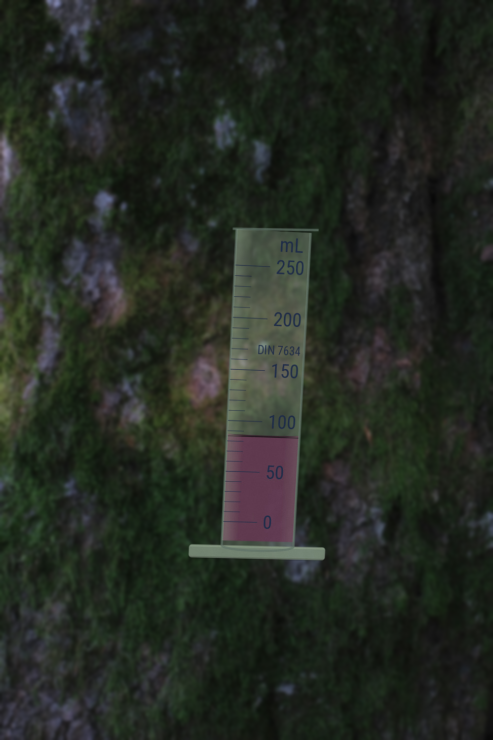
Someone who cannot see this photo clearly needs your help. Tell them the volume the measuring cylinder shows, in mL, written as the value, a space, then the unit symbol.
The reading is 85 mL
